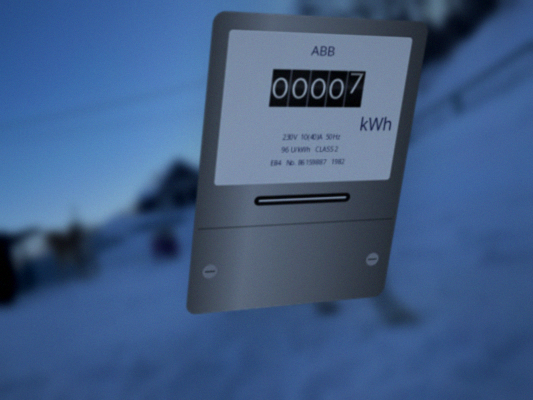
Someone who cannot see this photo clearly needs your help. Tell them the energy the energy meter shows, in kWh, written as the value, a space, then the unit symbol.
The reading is 7 kWh
